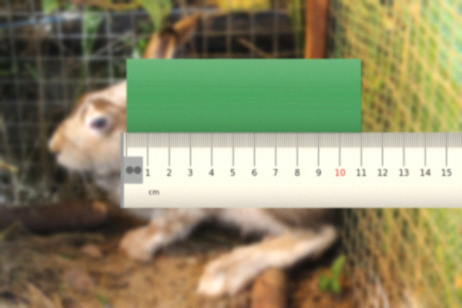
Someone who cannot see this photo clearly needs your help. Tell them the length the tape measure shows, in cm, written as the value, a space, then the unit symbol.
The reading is 11 cm
